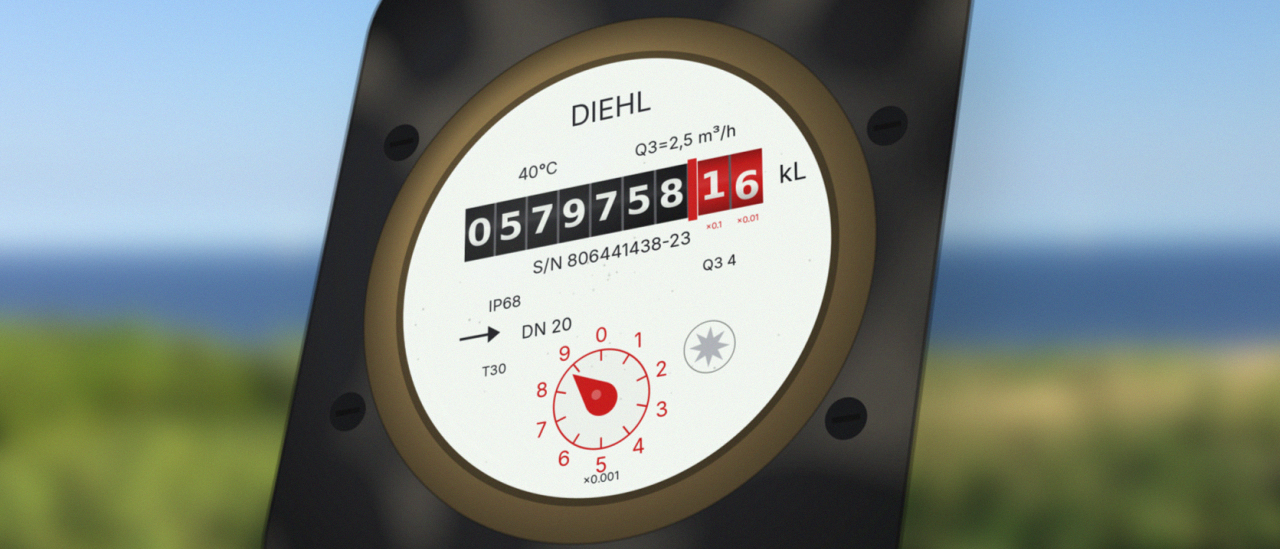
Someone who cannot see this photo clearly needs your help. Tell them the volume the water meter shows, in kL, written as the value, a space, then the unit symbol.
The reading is 579758.158 kL
